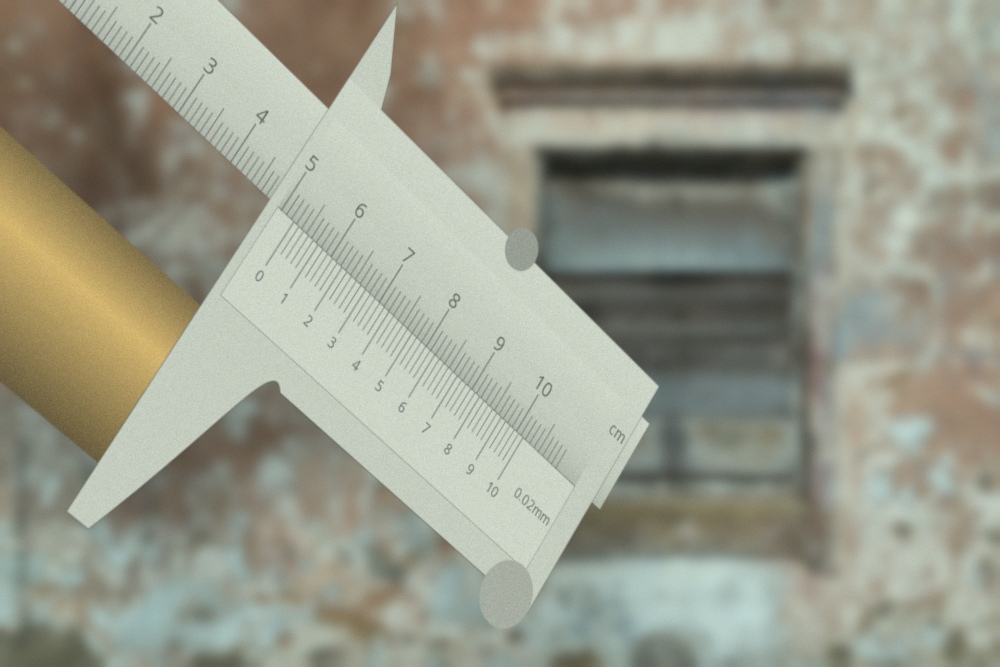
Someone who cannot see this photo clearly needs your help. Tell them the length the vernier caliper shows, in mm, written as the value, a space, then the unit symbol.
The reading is 52.5 mm
